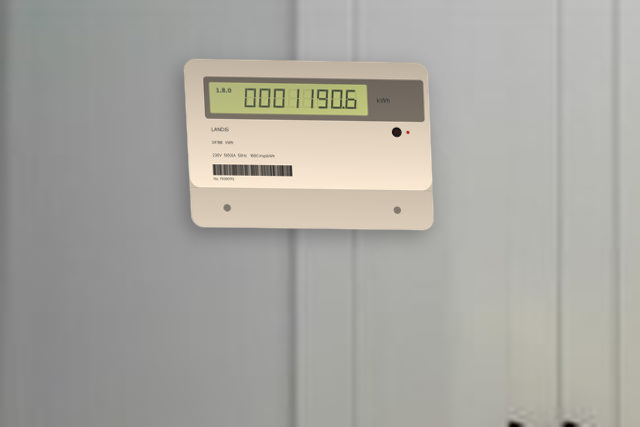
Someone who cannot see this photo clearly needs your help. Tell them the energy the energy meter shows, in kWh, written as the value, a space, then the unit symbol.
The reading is 1190.6 kWh
